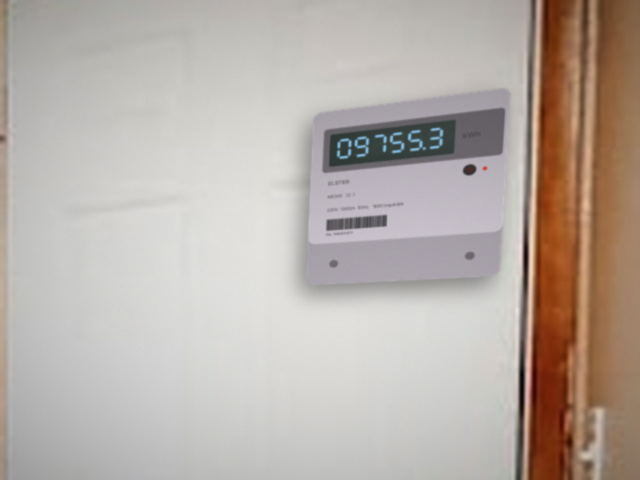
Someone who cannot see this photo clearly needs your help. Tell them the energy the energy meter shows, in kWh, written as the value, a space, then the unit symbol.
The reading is 9755.3 kWh
